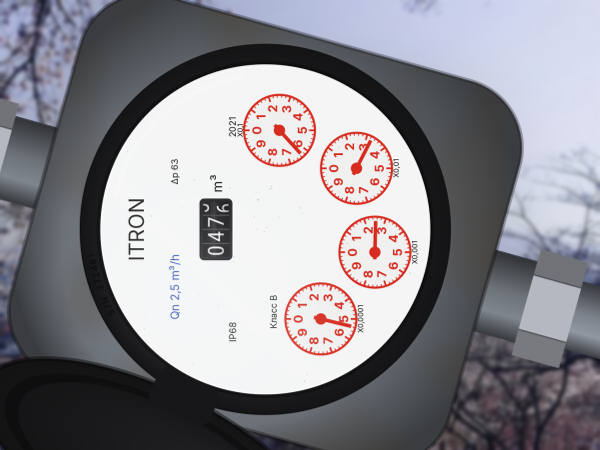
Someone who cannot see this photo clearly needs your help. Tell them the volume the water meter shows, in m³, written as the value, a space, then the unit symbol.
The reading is 475.6325 m³
